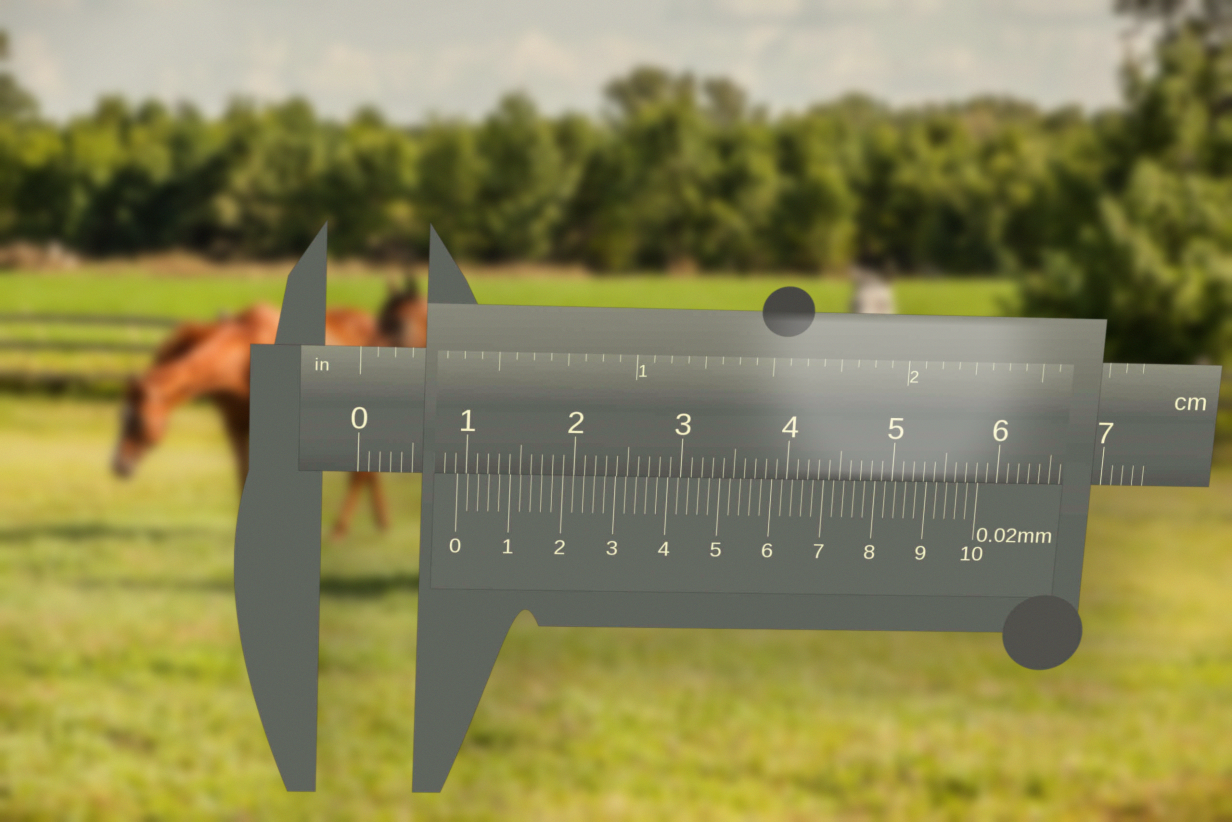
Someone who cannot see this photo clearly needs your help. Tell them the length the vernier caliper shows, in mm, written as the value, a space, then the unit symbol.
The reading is 9.2 mm
